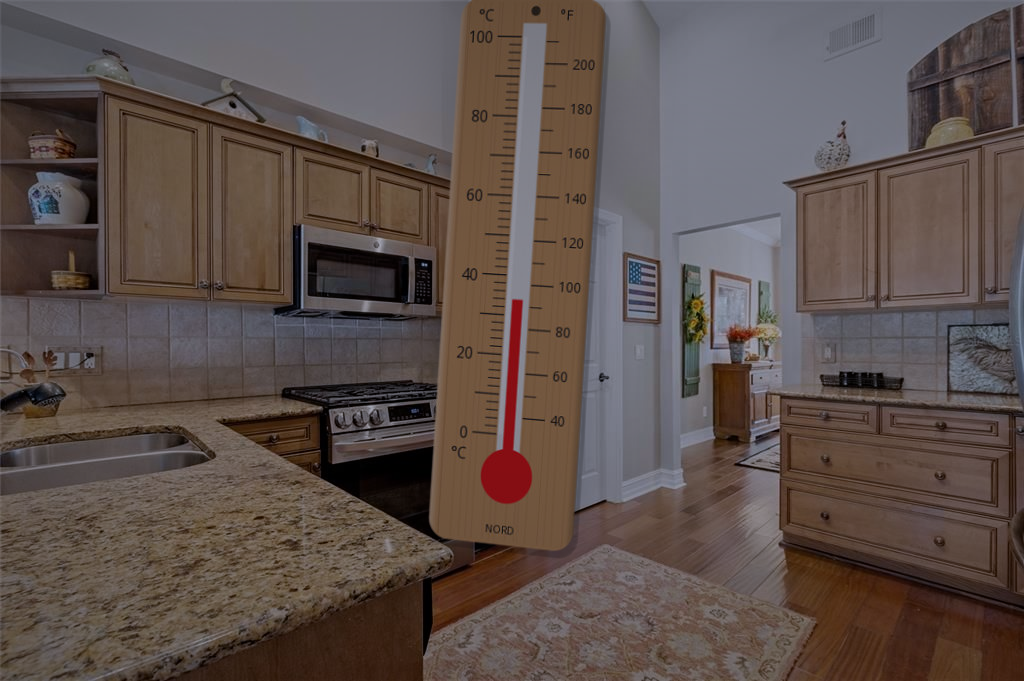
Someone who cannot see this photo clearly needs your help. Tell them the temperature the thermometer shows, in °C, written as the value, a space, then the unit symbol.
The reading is 34 °C
